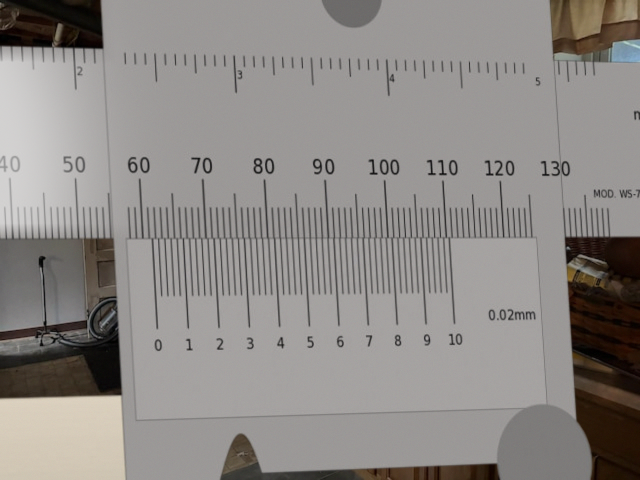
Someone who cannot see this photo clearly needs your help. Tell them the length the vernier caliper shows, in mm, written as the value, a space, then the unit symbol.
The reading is 61.5 mm
